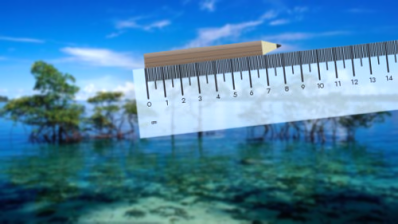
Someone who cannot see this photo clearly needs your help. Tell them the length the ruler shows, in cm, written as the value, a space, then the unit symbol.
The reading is 8 cm
